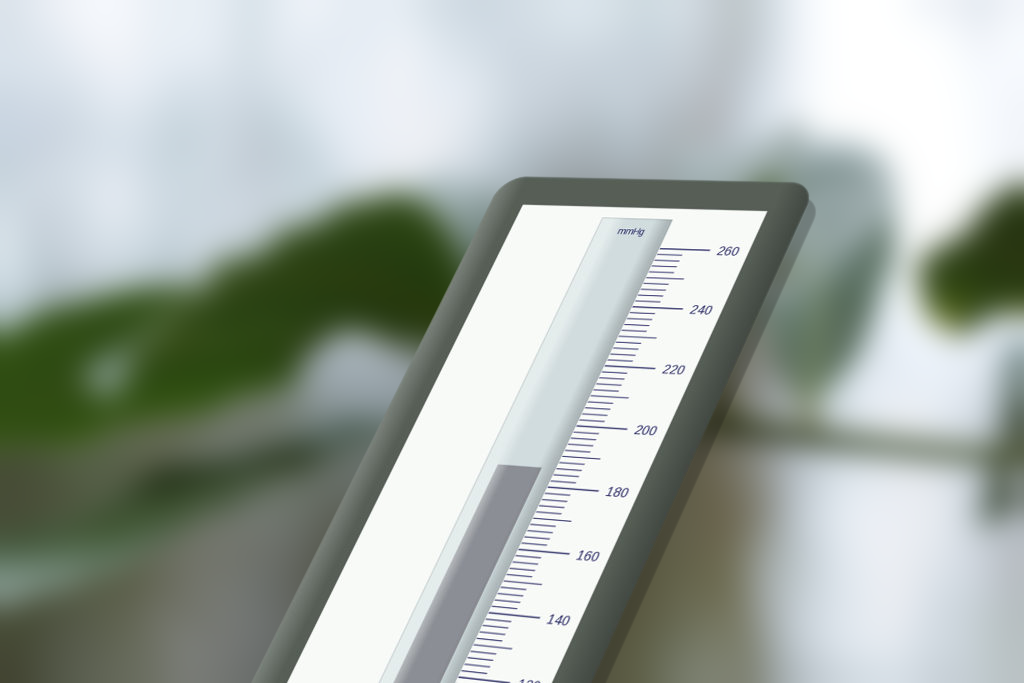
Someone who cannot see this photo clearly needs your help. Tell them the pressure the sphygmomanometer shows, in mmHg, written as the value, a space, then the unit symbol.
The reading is 186 mmHg
